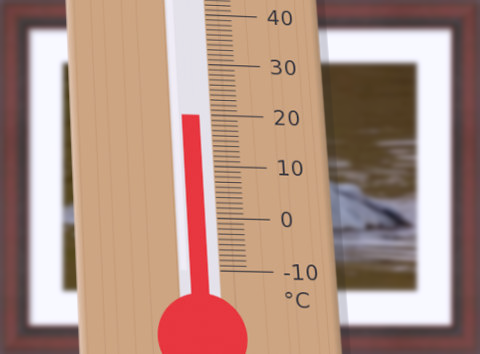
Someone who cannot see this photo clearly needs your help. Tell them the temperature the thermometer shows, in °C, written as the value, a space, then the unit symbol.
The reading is 20 °C
